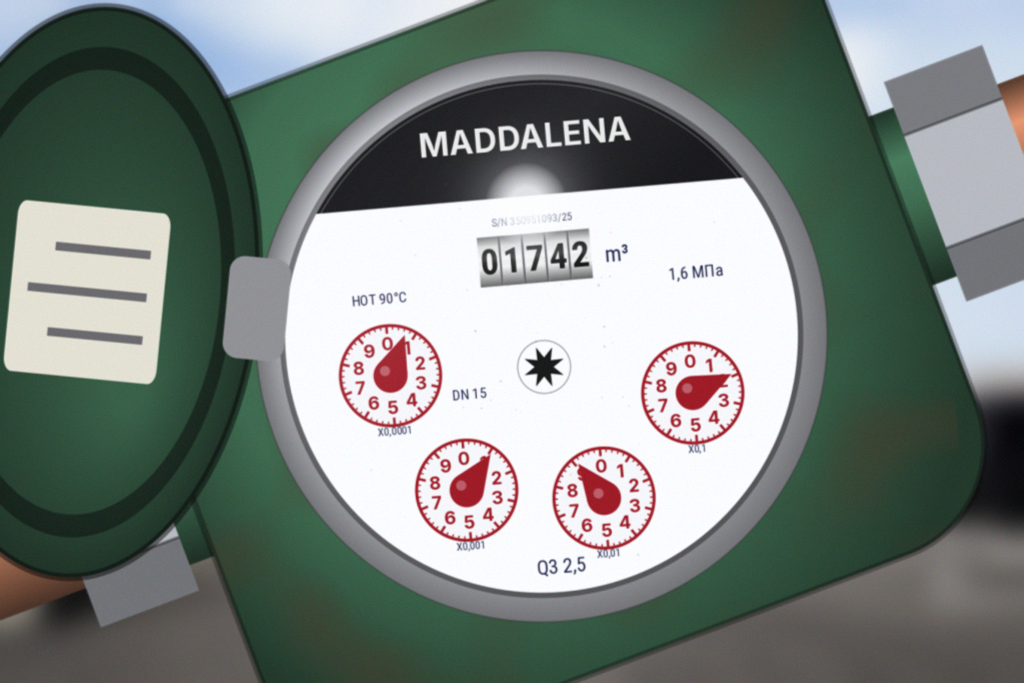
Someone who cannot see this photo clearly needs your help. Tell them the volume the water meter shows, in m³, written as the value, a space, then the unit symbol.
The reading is 1742.1910 m³
